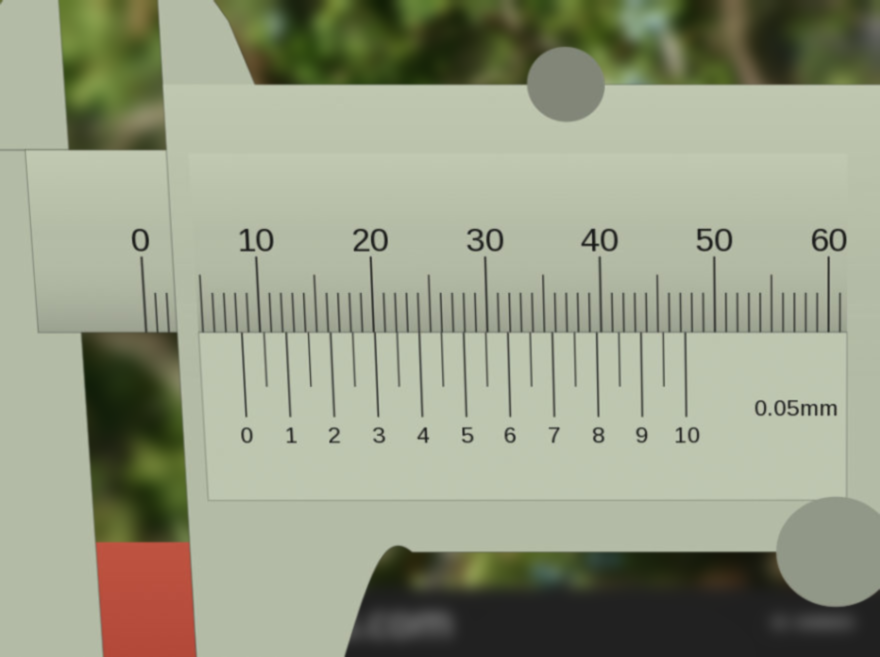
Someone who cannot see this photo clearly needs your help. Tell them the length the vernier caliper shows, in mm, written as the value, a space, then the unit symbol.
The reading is 8.4 mm
